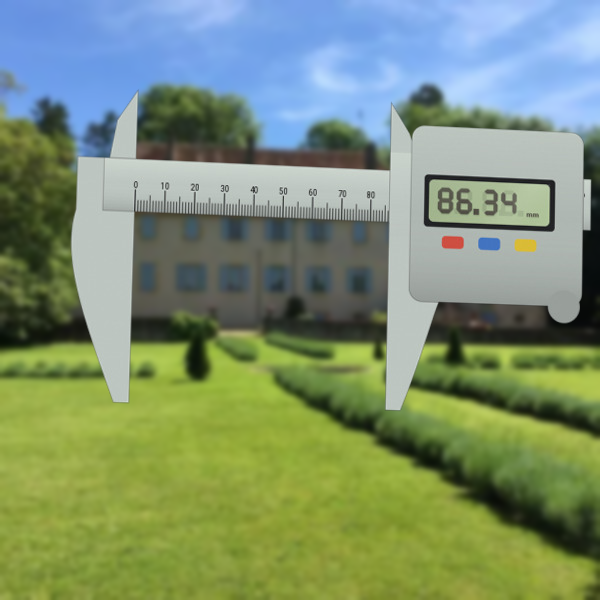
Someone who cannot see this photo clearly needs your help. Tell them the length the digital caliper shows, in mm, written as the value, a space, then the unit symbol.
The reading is 86.34 mm
